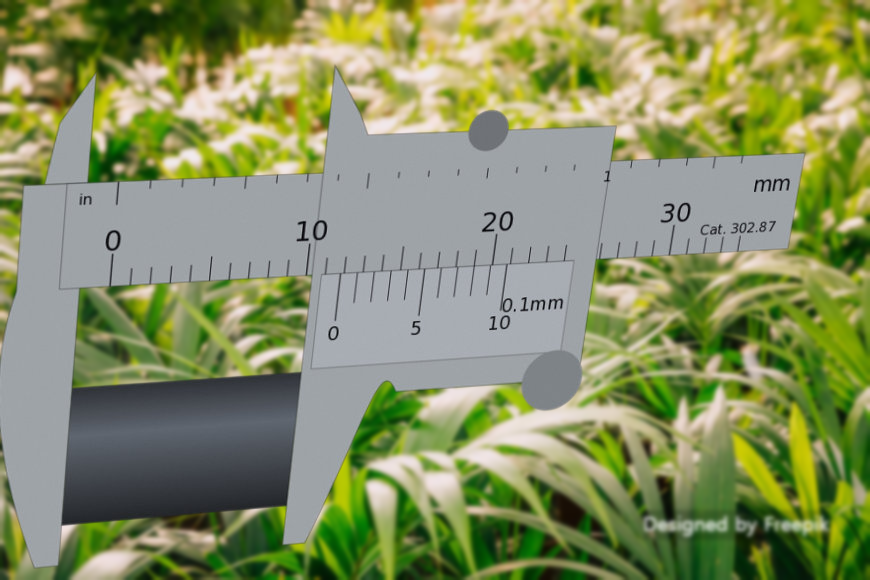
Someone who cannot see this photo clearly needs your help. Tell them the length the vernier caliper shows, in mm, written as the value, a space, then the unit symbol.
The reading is 11.8 mm
